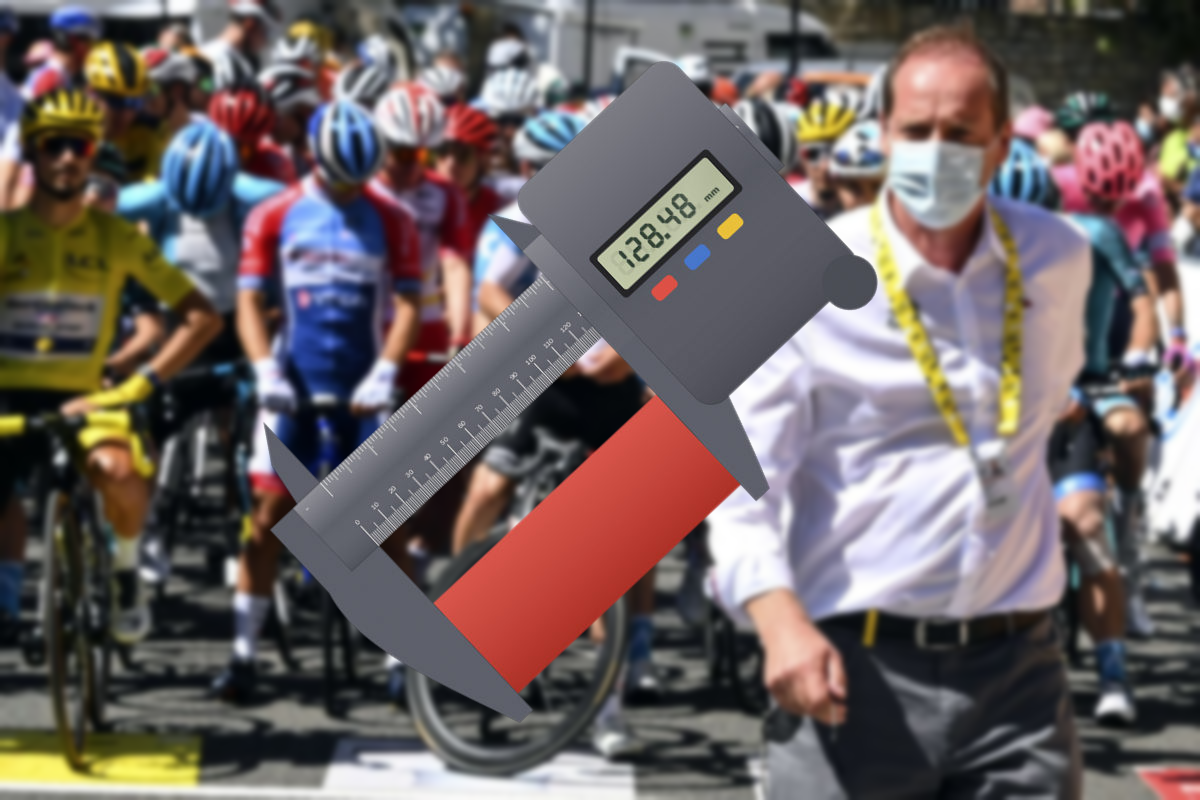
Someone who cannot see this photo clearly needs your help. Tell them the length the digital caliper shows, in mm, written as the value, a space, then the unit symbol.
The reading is 128.48 mm
